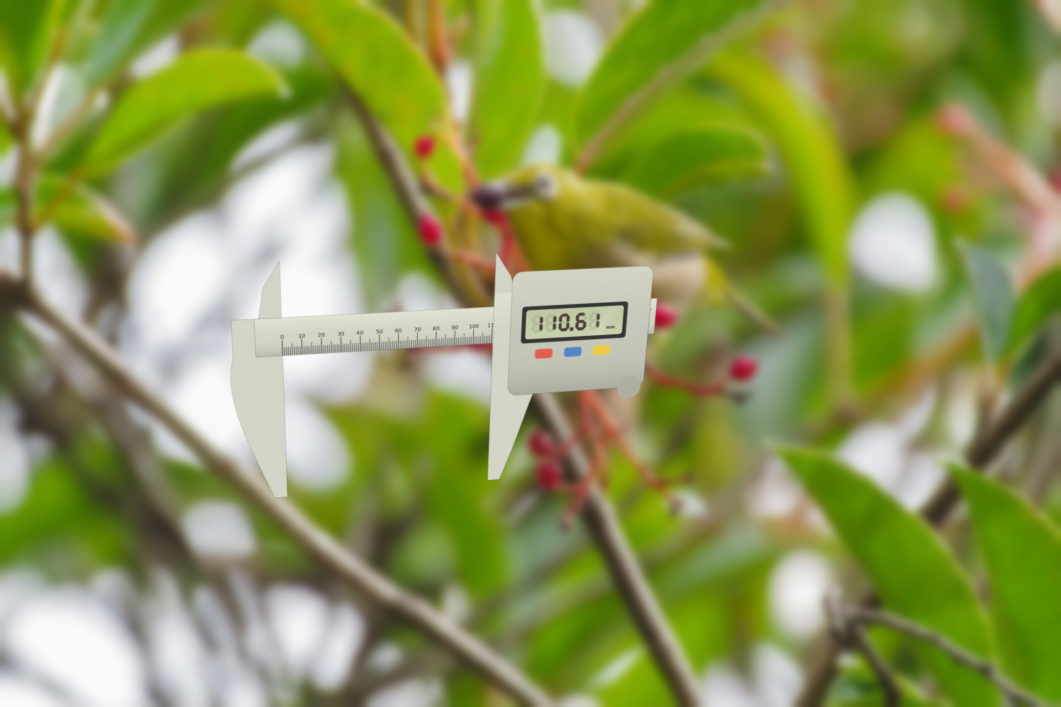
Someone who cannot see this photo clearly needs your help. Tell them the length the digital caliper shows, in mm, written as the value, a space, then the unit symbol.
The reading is 110.61 mm
